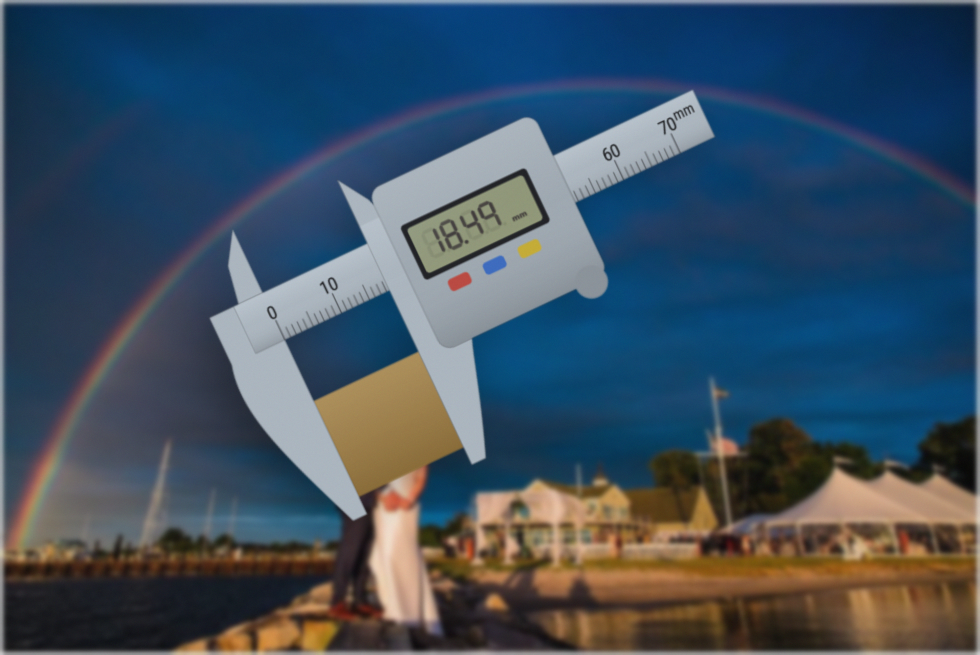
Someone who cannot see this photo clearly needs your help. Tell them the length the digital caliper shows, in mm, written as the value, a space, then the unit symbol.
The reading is 18.49 mm
